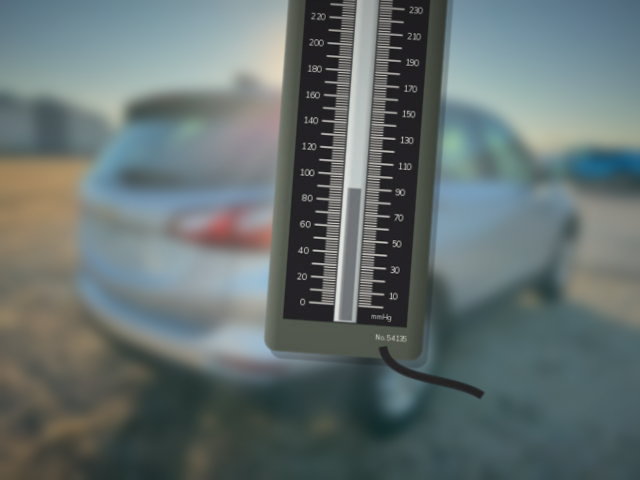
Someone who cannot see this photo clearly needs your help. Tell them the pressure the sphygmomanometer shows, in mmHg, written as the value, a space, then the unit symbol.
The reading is 90 mmHg
